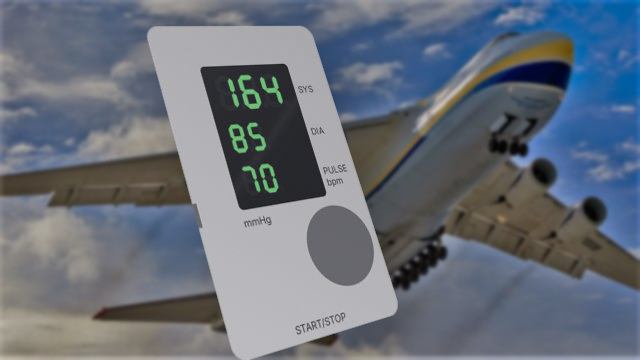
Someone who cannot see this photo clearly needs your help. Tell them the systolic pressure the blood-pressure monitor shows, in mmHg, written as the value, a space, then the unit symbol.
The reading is 164 mmHg
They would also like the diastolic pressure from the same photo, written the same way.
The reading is 85 mmHg
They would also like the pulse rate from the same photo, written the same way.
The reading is 70 bpm
